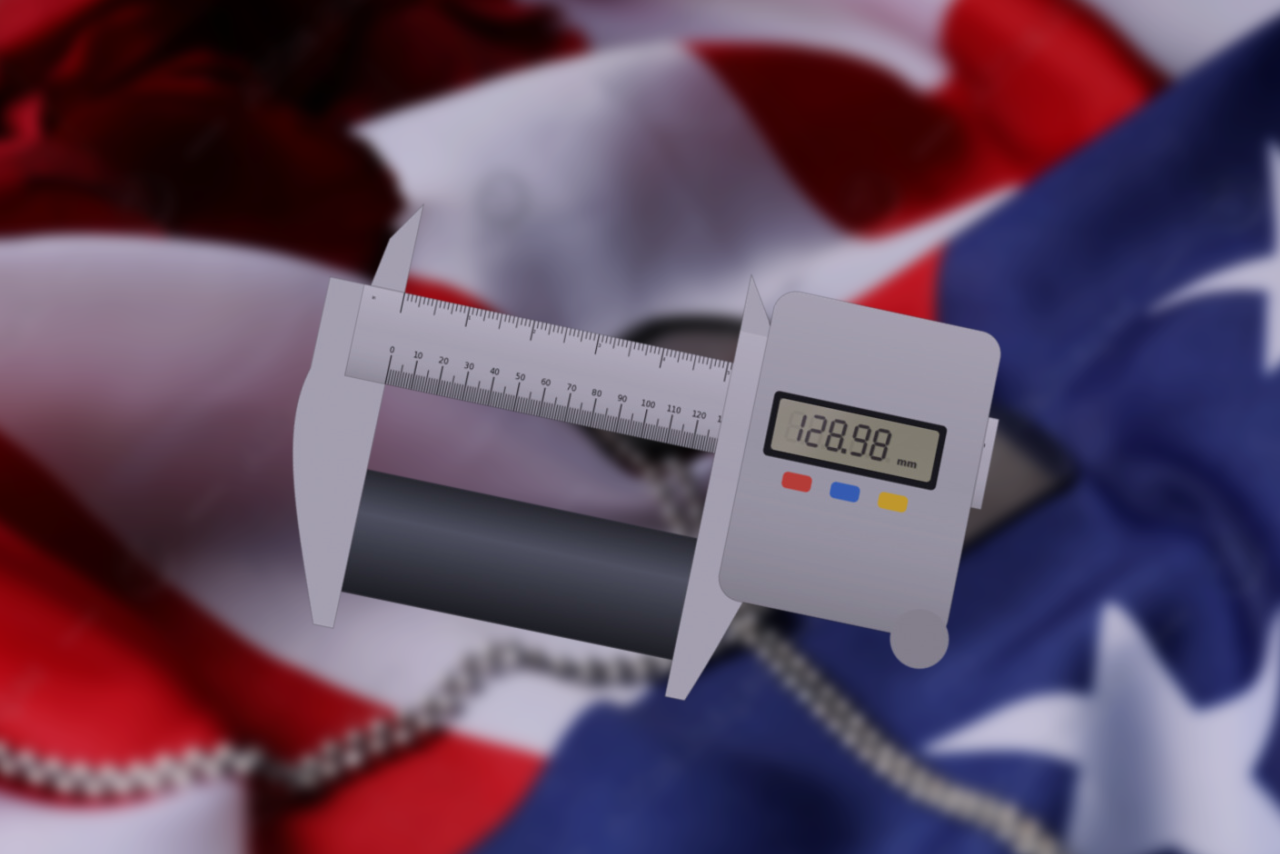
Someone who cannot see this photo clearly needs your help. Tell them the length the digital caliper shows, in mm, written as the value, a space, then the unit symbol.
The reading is 128.98 mm
